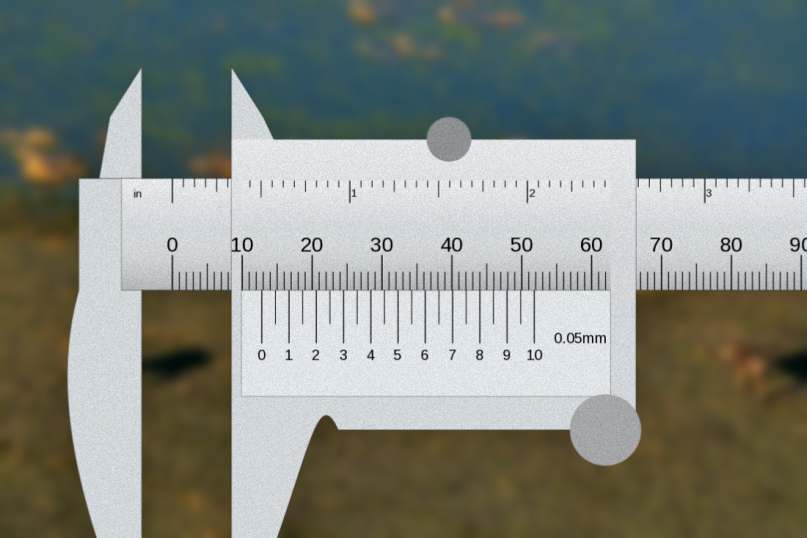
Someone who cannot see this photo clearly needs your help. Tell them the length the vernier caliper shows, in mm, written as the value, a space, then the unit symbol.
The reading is 12.8 mm
